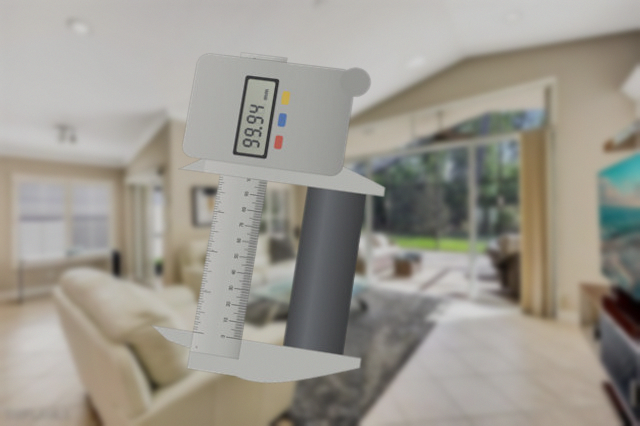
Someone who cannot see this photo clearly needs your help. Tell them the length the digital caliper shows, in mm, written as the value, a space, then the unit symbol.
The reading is 99.94 mm
